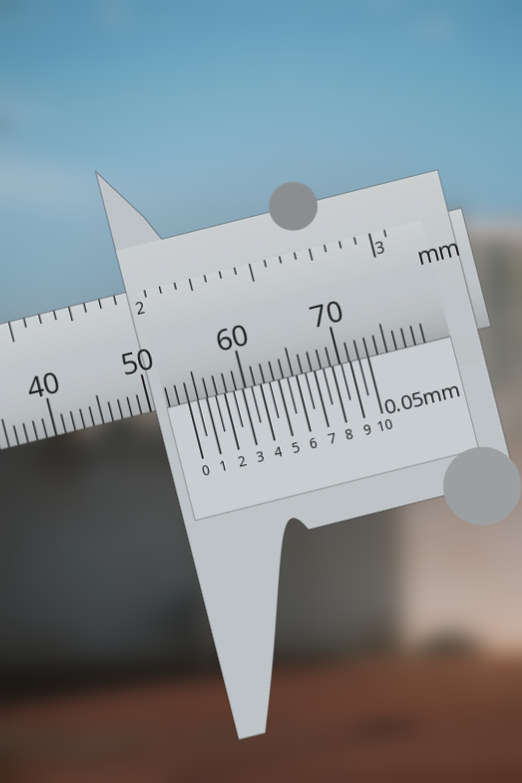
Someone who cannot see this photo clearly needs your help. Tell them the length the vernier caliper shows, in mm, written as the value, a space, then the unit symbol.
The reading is 54.0 mm
